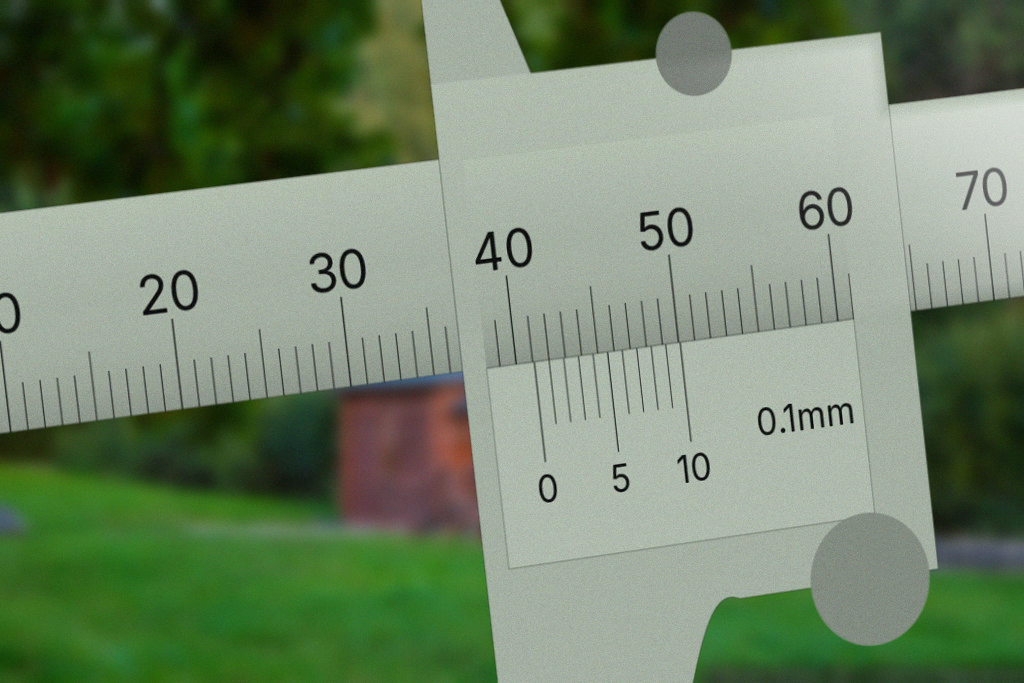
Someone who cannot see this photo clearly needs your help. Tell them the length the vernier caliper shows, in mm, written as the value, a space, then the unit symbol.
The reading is 41.1 mm
